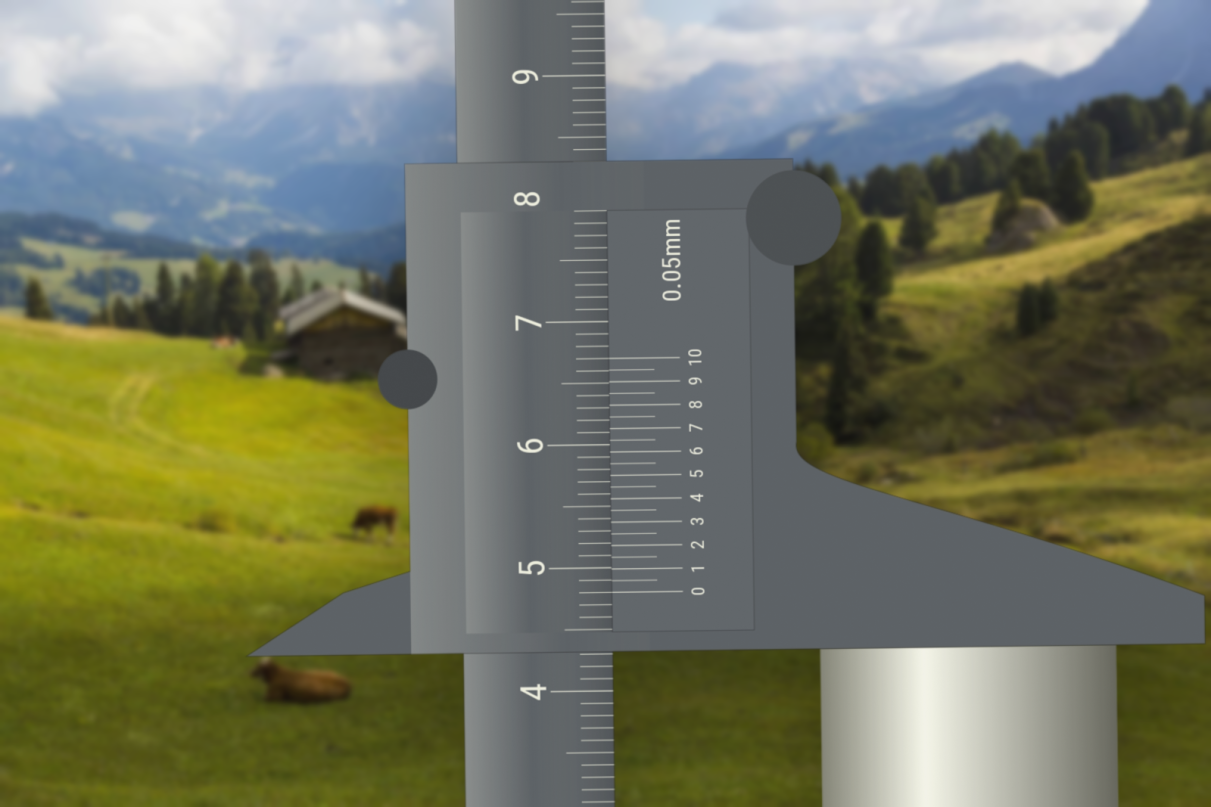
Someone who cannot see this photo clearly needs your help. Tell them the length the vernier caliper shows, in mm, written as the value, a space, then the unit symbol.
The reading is 48.0 mm
